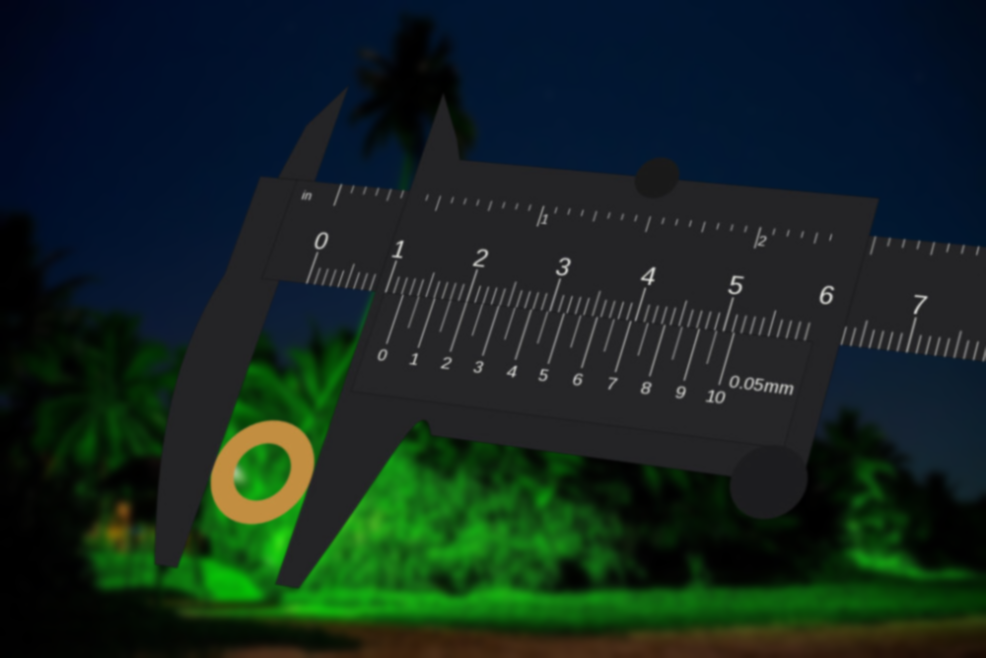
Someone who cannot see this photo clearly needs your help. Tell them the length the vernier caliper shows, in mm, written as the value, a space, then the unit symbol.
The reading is 12.2 mm
